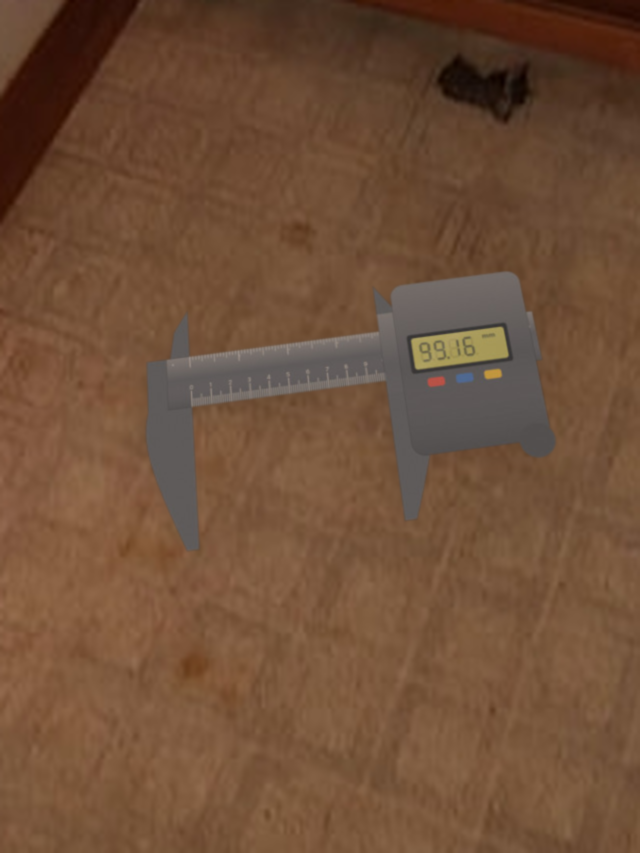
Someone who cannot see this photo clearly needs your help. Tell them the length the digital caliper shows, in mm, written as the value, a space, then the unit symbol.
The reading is 99.16 mm
